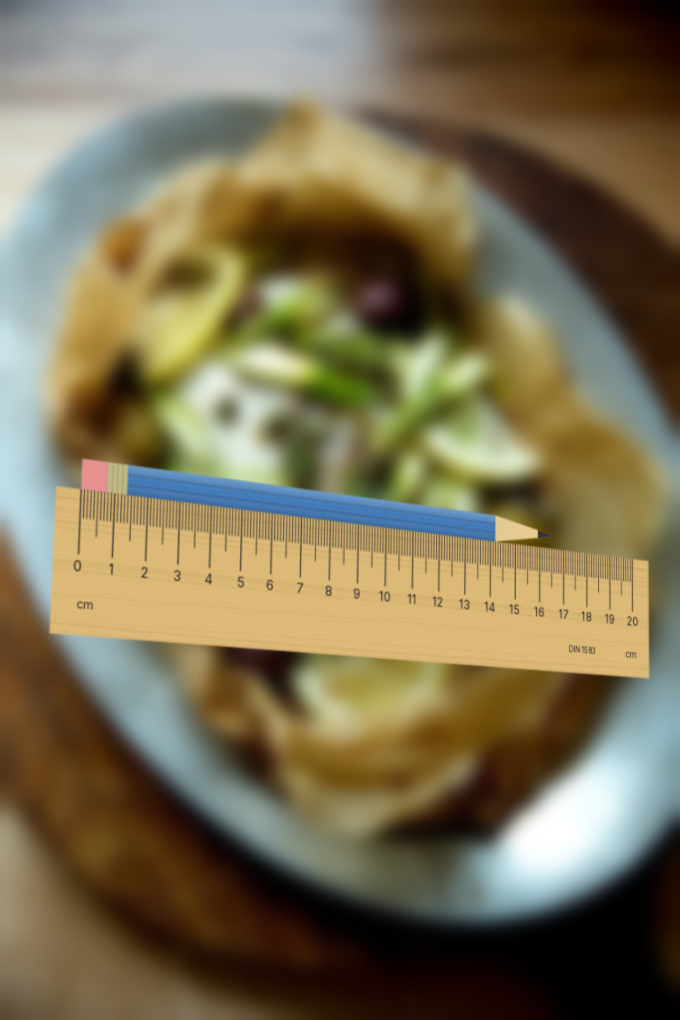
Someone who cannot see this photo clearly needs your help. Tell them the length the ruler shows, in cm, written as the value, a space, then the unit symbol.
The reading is 16.5 cm
